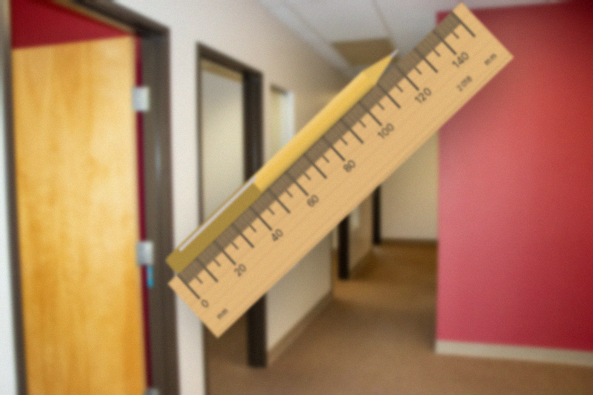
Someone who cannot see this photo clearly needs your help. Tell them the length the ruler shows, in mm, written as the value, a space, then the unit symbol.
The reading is 125 mm
